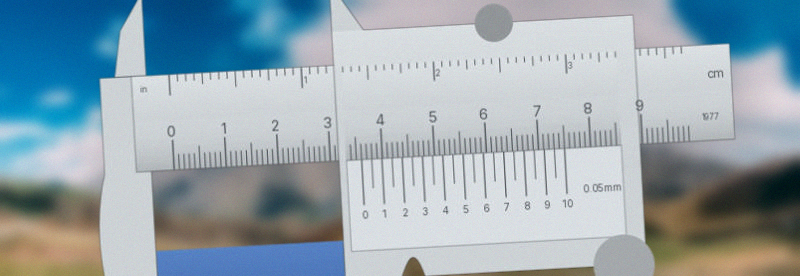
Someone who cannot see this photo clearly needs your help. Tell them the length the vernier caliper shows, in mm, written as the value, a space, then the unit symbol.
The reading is 36.0 mm
